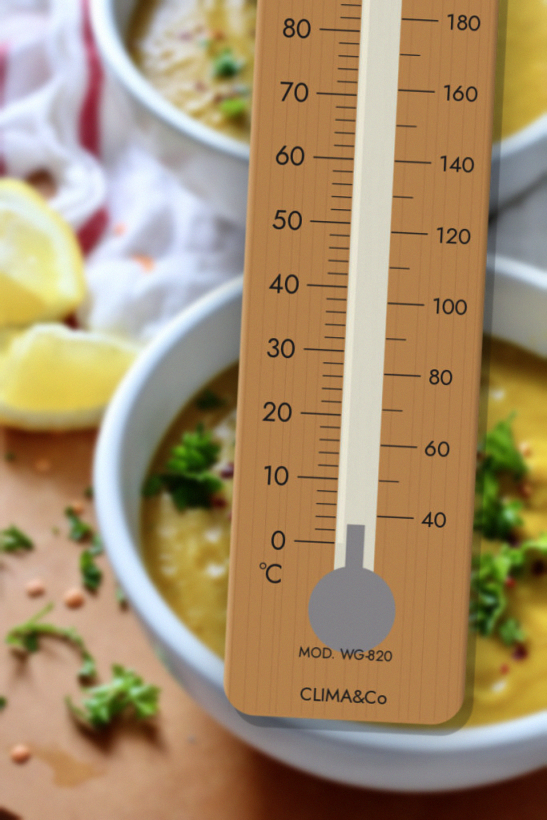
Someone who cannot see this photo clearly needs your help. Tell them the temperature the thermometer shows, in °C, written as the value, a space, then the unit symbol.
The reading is 3 °C
